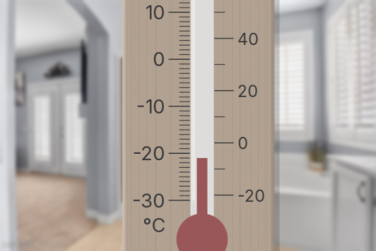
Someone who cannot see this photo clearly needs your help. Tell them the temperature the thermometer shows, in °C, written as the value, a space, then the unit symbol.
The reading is -21 °C
